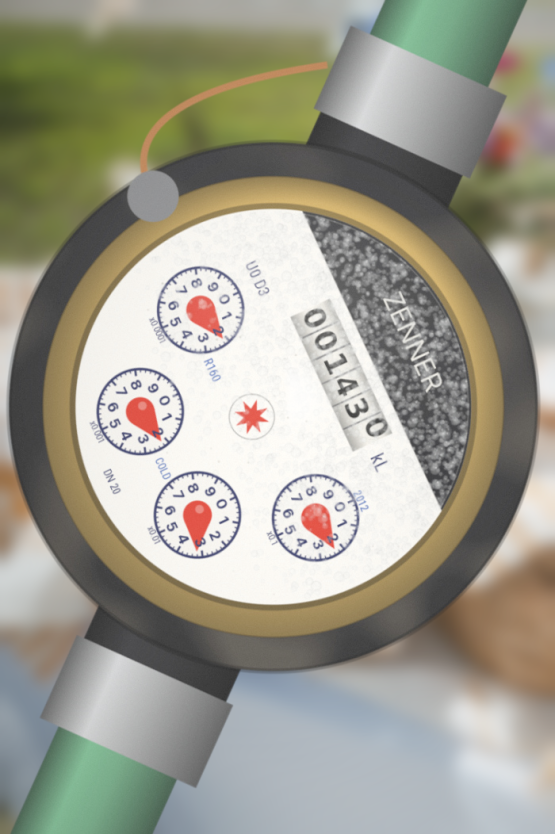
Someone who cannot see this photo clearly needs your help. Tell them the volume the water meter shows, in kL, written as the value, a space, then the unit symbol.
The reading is 1430.2322 kL
